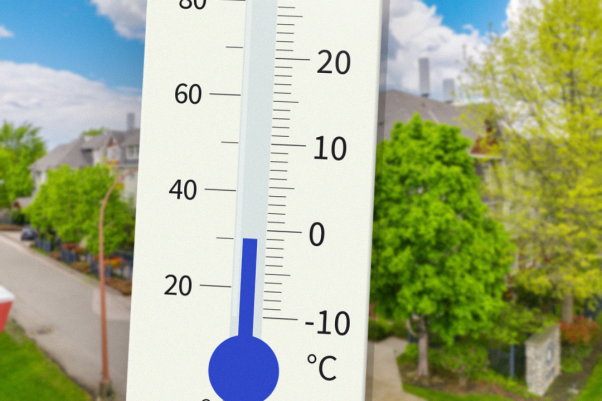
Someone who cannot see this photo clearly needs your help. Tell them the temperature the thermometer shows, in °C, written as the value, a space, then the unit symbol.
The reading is -1 °C
